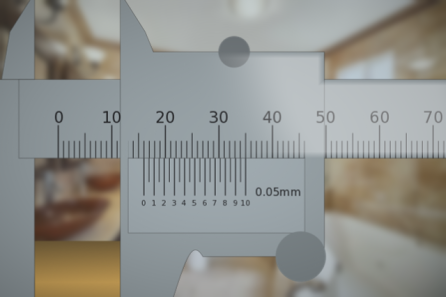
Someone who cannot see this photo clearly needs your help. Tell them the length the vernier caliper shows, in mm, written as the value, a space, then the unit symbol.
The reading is 16.0 mm
